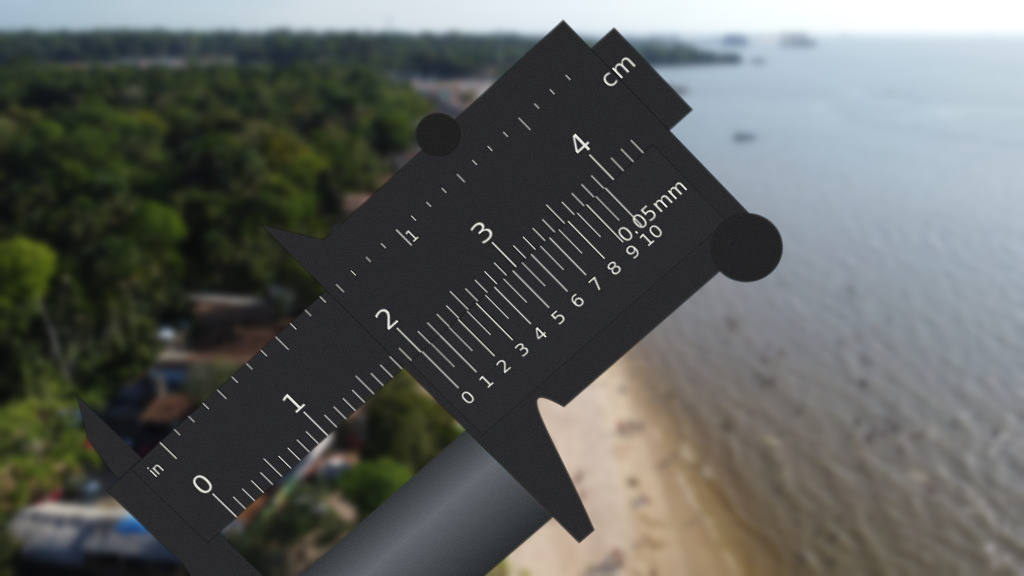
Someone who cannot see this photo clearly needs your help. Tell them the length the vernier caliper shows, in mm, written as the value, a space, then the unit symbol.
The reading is 20.1 mm
